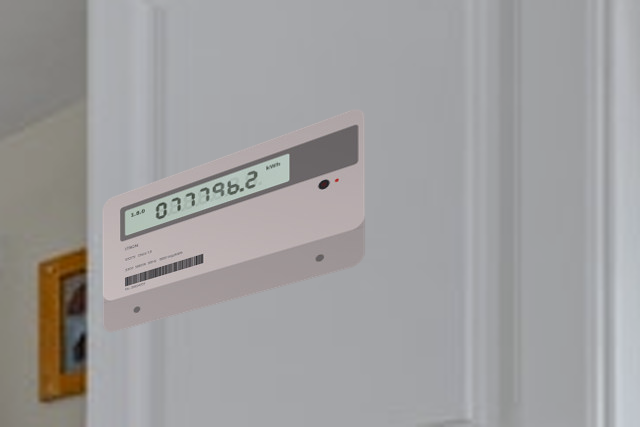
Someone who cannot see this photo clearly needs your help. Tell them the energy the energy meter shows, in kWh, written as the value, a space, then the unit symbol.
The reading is 77796.2 kWh
